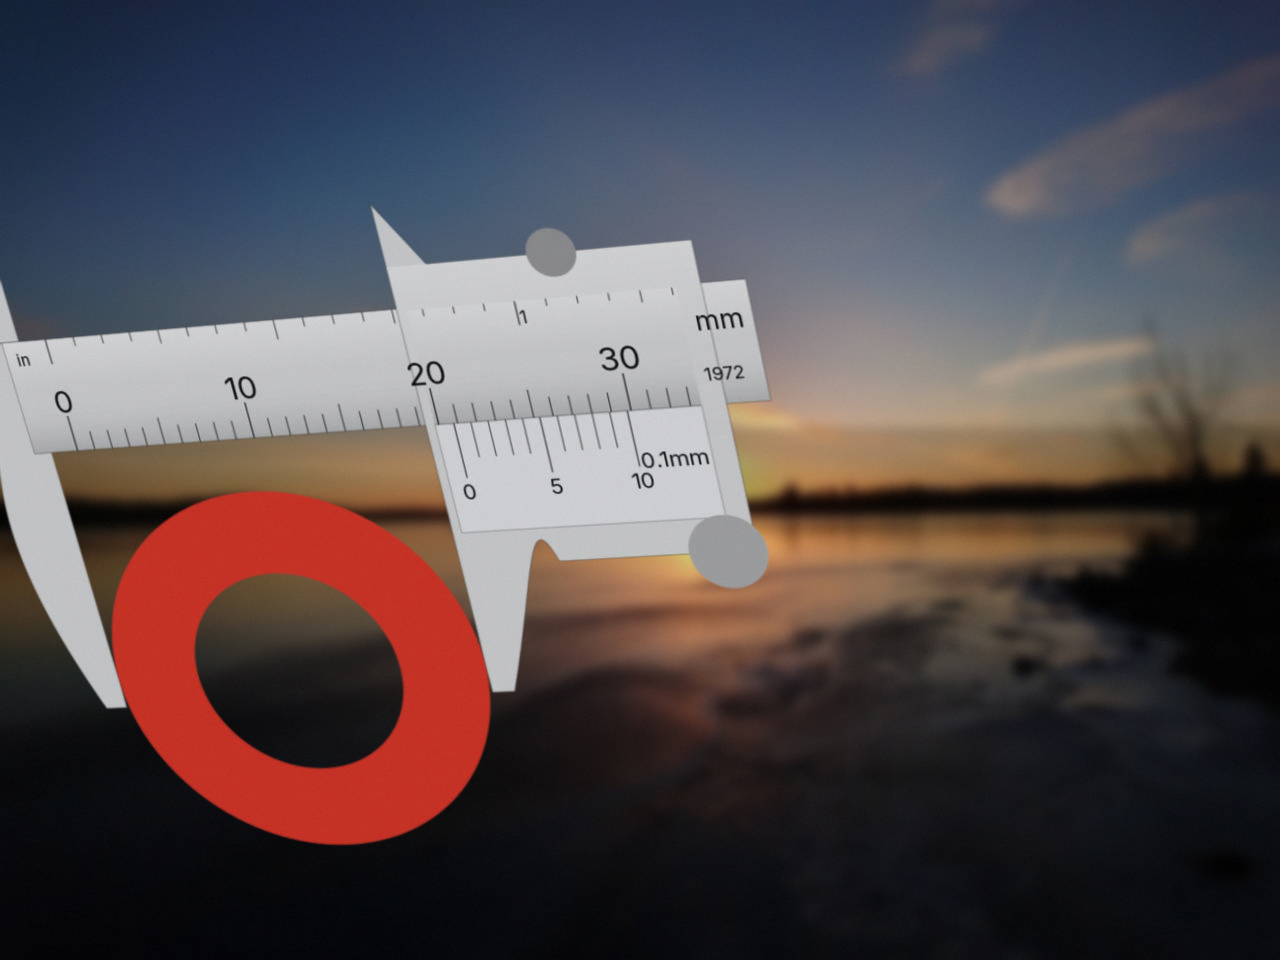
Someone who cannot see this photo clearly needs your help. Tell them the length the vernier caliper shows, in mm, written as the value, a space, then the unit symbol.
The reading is 20.8 mm
